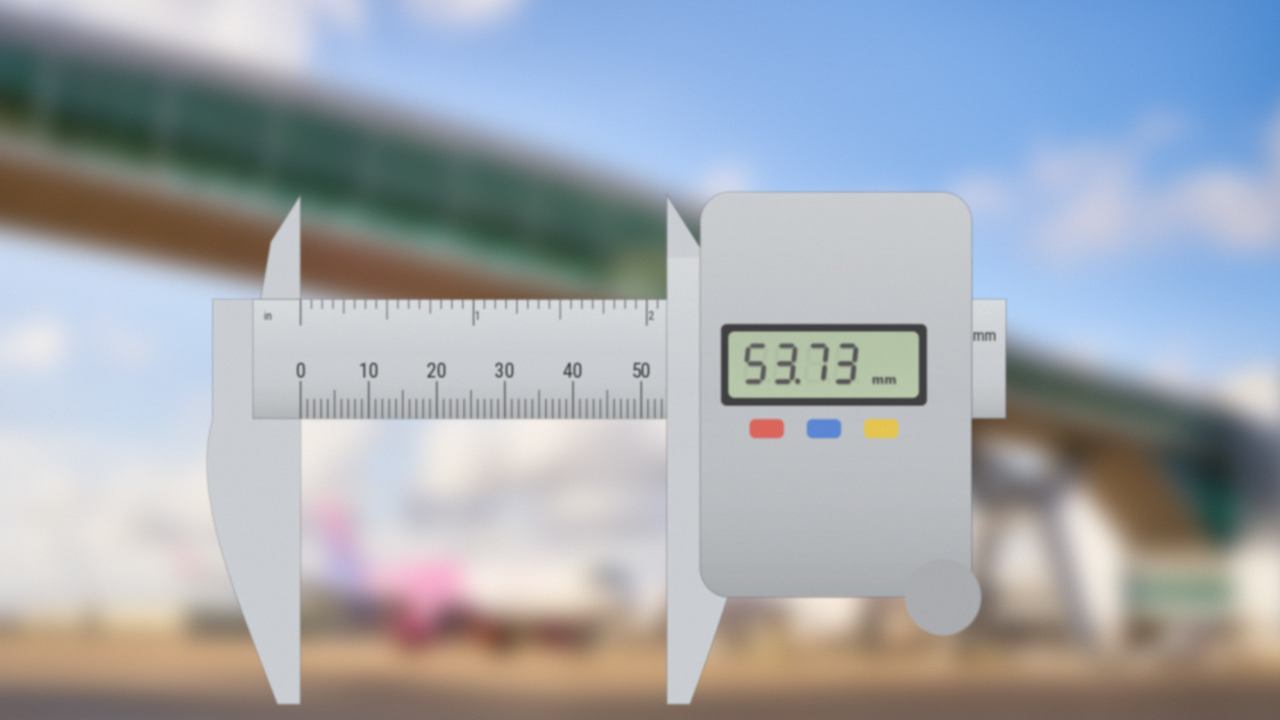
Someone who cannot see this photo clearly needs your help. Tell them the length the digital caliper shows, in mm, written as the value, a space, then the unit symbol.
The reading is 53.73 mm
